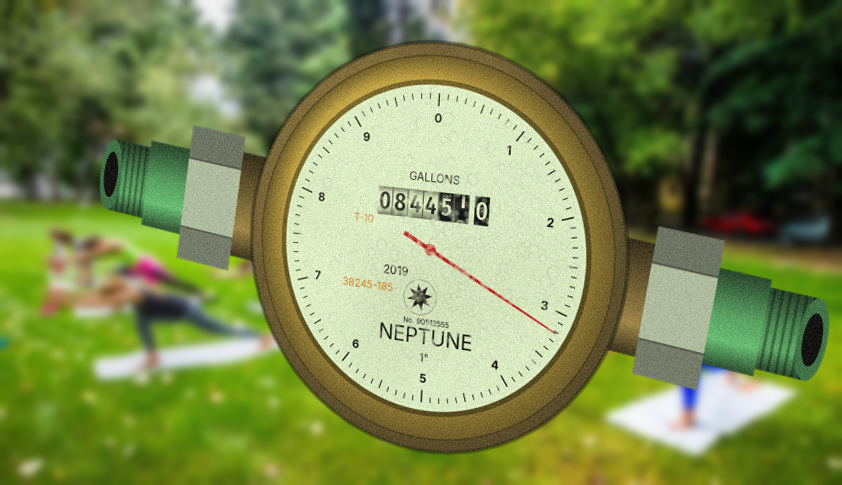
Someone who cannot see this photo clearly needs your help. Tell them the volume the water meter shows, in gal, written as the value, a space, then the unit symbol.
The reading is 844513.2 gal
